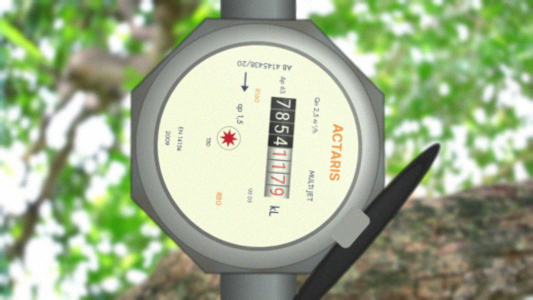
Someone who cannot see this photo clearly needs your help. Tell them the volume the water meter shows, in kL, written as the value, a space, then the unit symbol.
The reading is 7854.1179 kL
